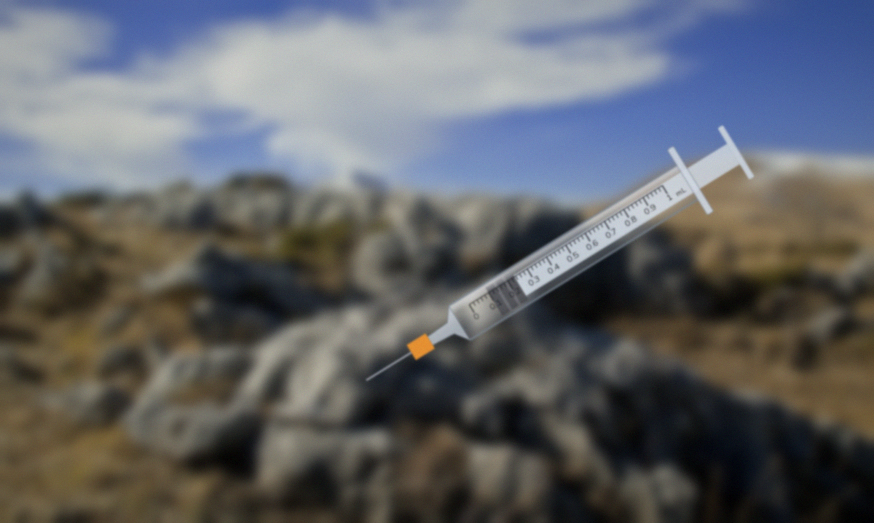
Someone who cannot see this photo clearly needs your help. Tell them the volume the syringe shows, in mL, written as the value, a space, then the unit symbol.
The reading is 0.1 mL
